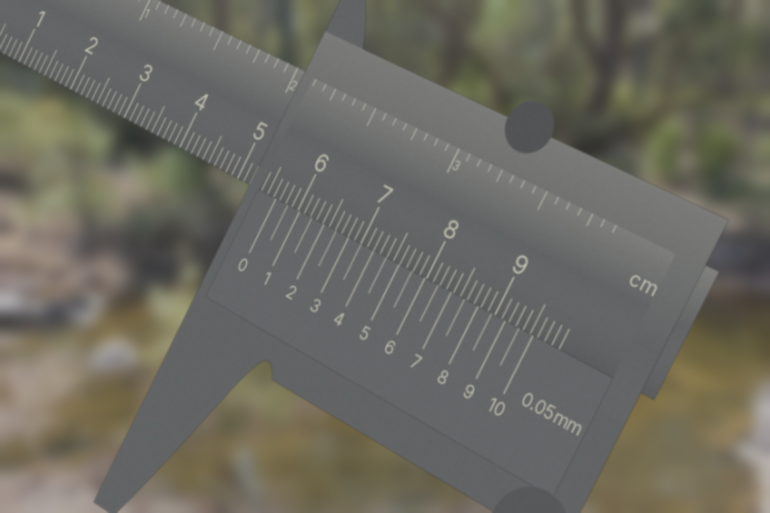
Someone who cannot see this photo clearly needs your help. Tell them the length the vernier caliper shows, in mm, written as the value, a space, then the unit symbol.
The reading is 56.4 mm
